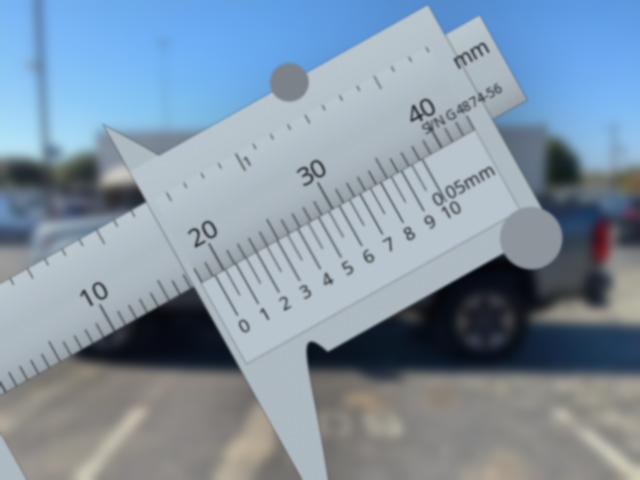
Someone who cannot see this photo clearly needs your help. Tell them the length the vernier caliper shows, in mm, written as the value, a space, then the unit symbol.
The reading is 19.2 mm
